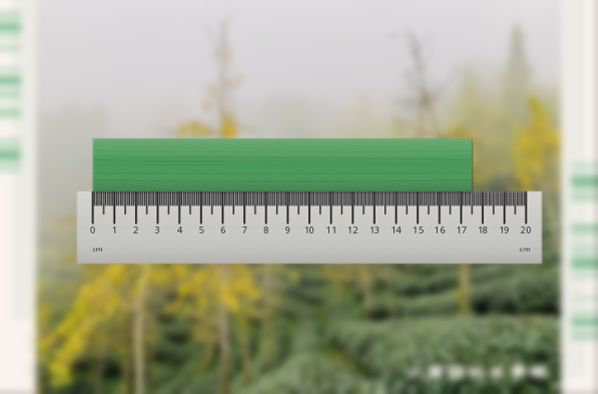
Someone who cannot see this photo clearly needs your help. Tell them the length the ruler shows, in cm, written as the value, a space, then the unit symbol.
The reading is 17.5 cm
